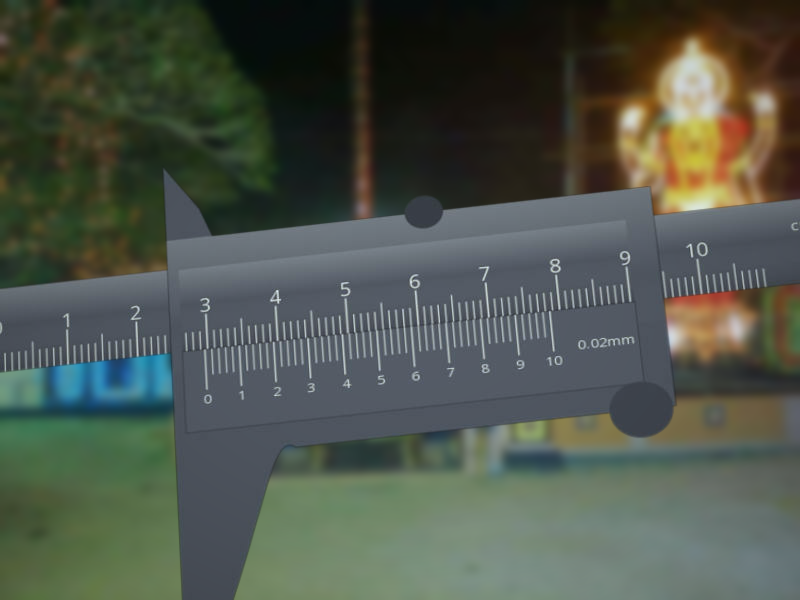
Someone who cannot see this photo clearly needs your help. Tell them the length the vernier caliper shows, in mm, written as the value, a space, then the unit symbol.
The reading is 29.6 mm
